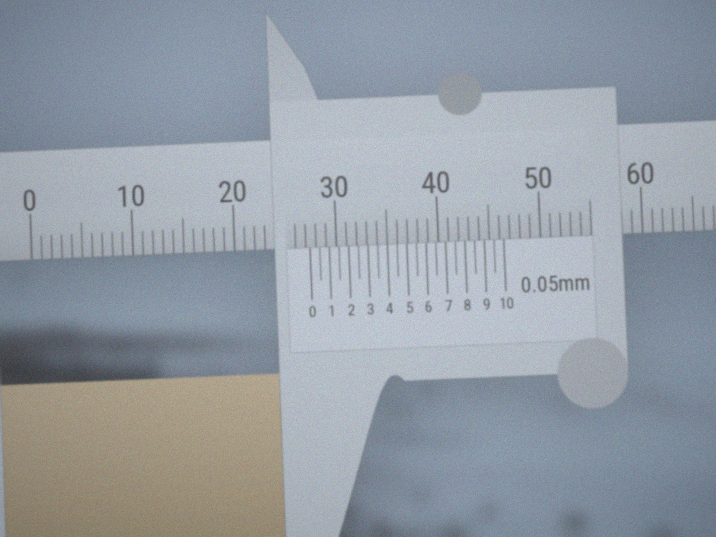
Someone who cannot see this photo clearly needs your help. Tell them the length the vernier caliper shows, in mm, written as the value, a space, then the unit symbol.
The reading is 27.4 mm
